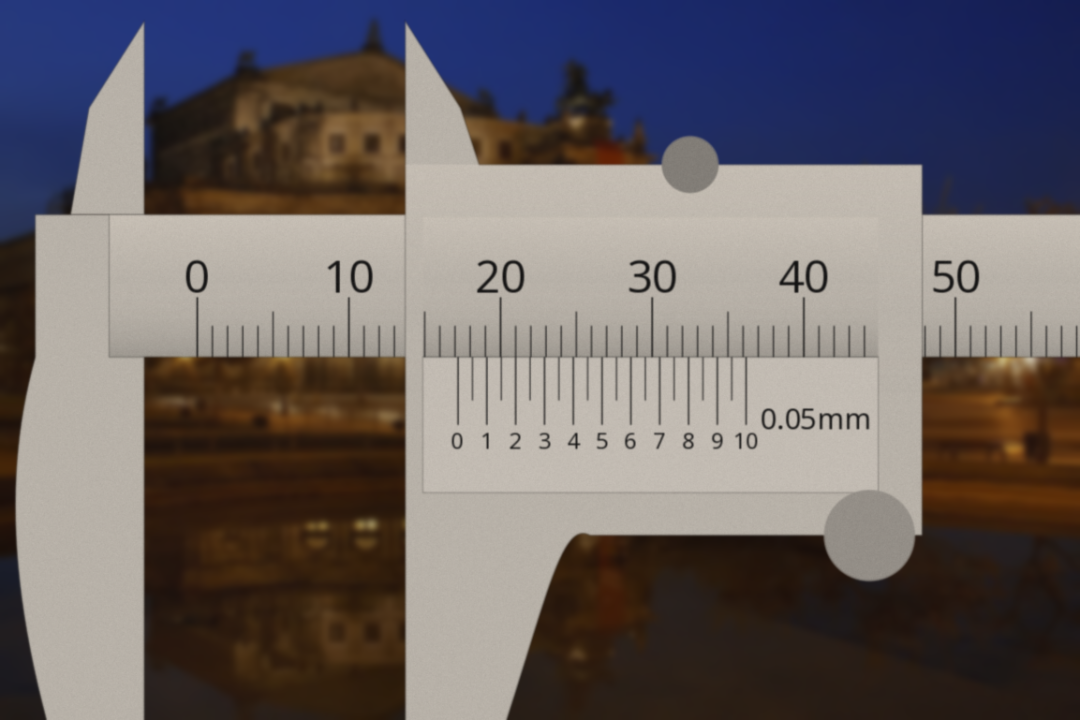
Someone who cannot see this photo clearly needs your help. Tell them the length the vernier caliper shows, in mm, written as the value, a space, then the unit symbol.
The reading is 17.2 mm
